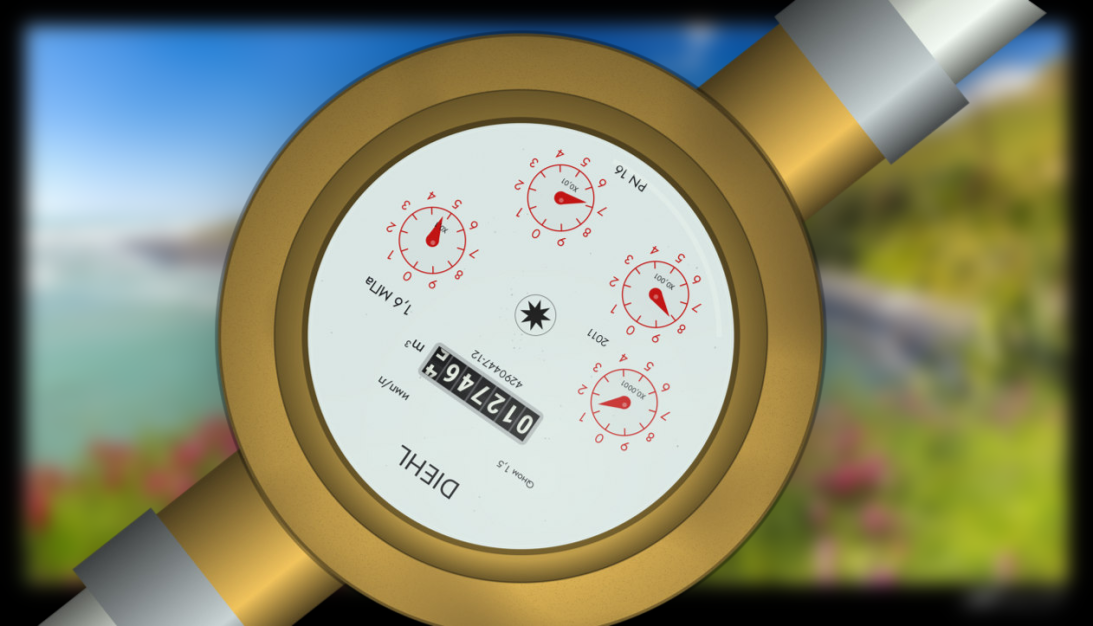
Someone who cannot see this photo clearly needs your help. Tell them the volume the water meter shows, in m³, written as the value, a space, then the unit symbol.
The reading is 127464.4681 m³
